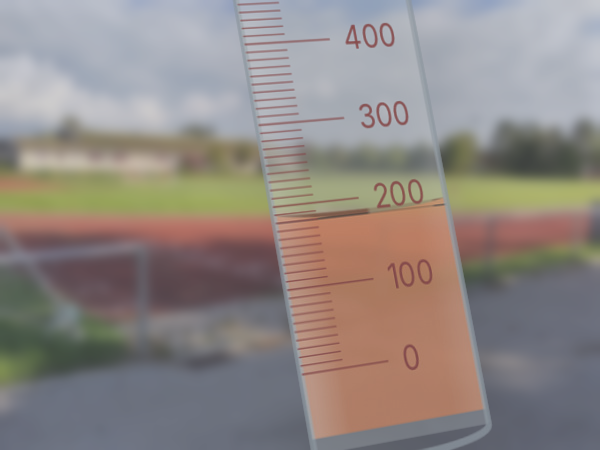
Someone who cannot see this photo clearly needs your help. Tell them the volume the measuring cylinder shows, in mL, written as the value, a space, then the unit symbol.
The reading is 180 mL
